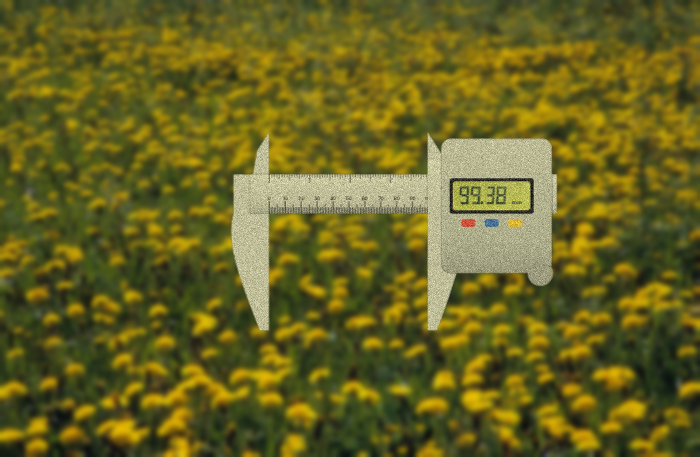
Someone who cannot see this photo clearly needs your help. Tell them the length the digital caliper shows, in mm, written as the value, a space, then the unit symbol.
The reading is 99.38 mm
